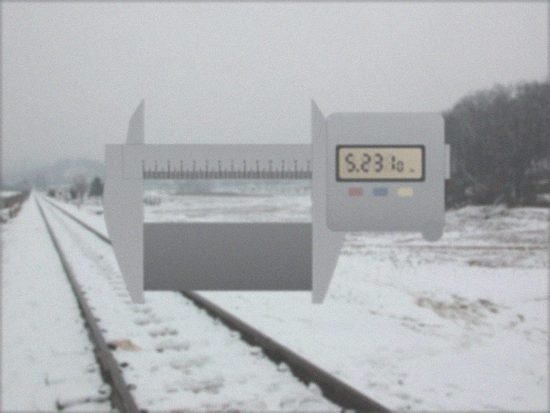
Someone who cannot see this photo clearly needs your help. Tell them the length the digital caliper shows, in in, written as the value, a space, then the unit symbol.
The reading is 5.2310 in
